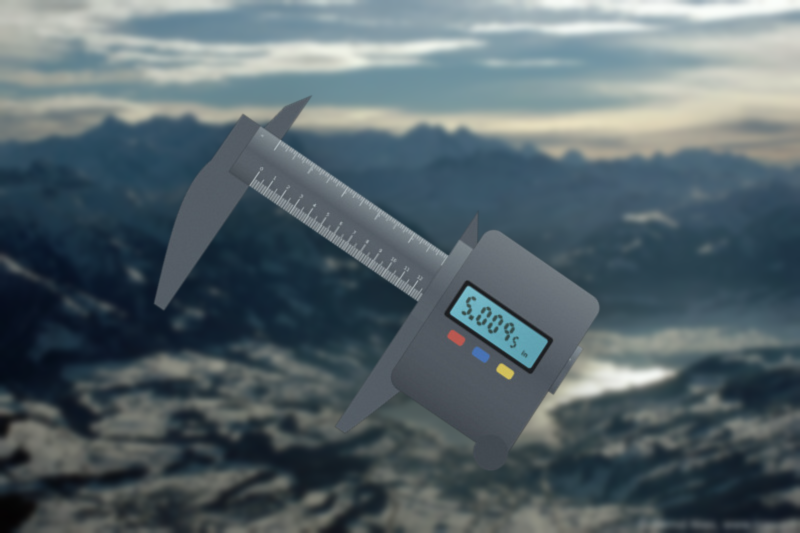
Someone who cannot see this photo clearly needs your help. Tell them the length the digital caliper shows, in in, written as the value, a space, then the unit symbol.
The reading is 5.0095 in
